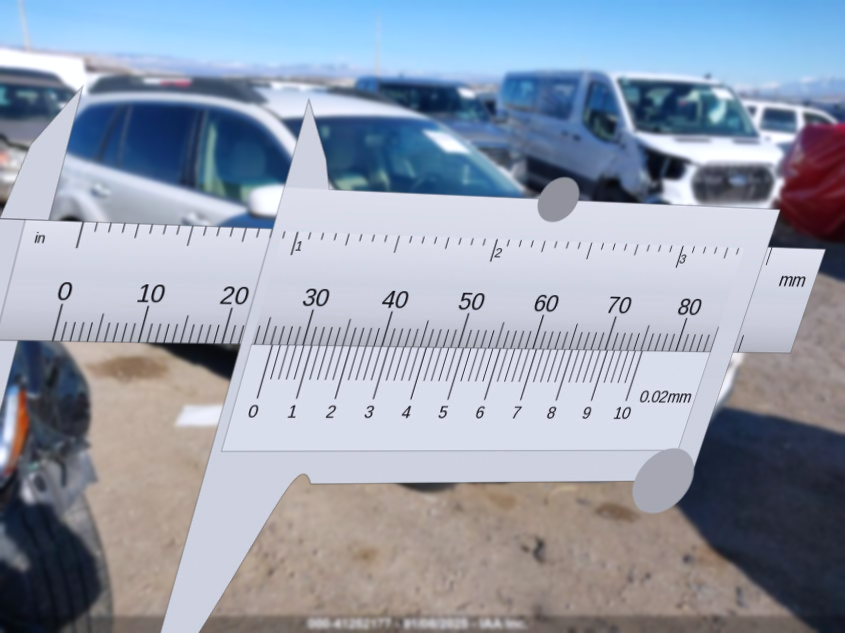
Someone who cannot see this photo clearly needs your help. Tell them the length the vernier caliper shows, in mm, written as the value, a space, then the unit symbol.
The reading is 26.2 mm
